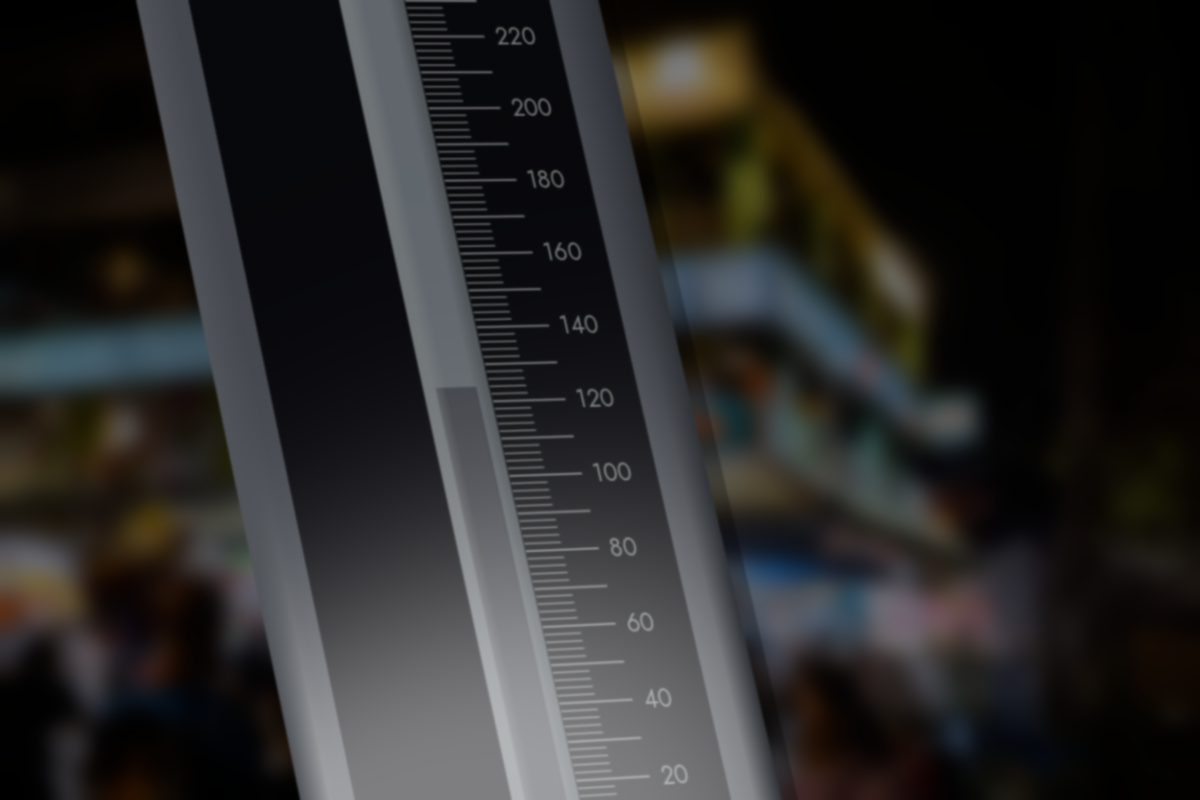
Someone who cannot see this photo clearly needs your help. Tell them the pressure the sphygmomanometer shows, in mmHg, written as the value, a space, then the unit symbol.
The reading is 124 mmHg
